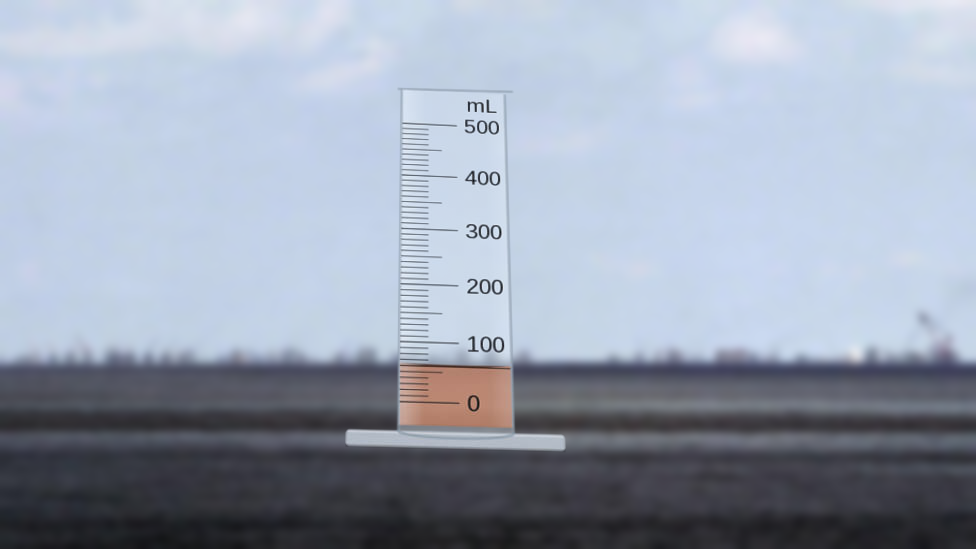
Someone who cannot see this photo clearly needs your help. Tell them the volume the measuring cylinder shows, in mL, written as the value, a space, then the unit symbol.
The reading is 60 mL
